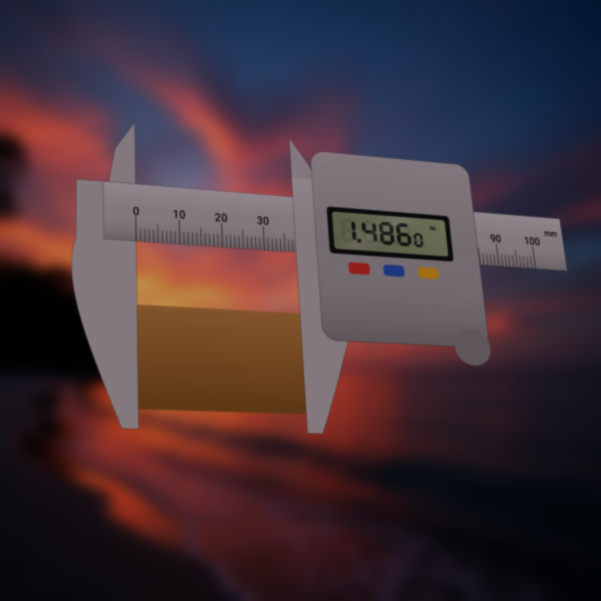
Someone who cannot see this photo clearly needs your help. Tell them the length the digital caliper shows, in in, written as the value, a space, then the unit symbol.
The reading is 1.4860 in
